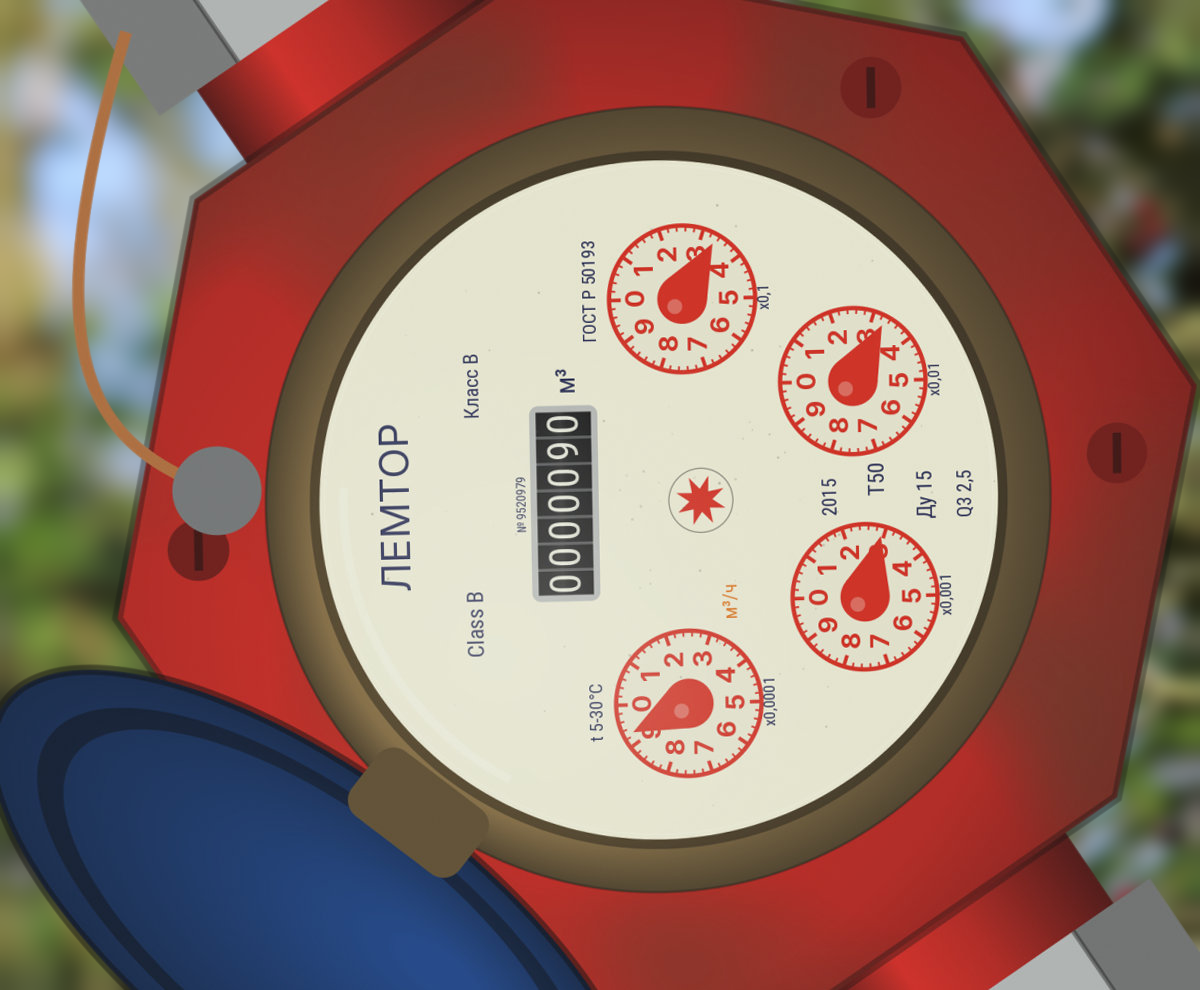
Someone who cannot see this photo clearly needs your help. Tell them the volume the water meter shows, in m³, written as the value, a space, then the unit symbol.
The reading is 90.3329 m³
